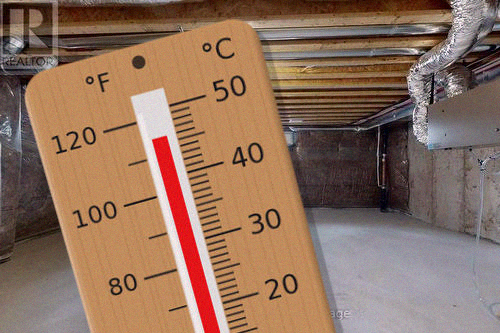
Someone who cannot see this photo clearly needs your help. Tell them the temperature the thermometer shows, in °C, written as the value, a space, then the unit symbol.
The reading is 46 °C
